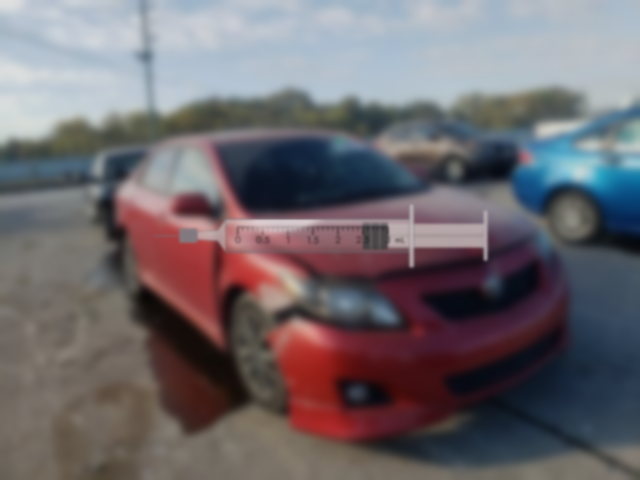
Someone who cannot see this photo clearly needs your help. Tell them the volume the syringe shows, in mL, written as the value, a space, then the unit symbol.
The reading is 2.5 mL
